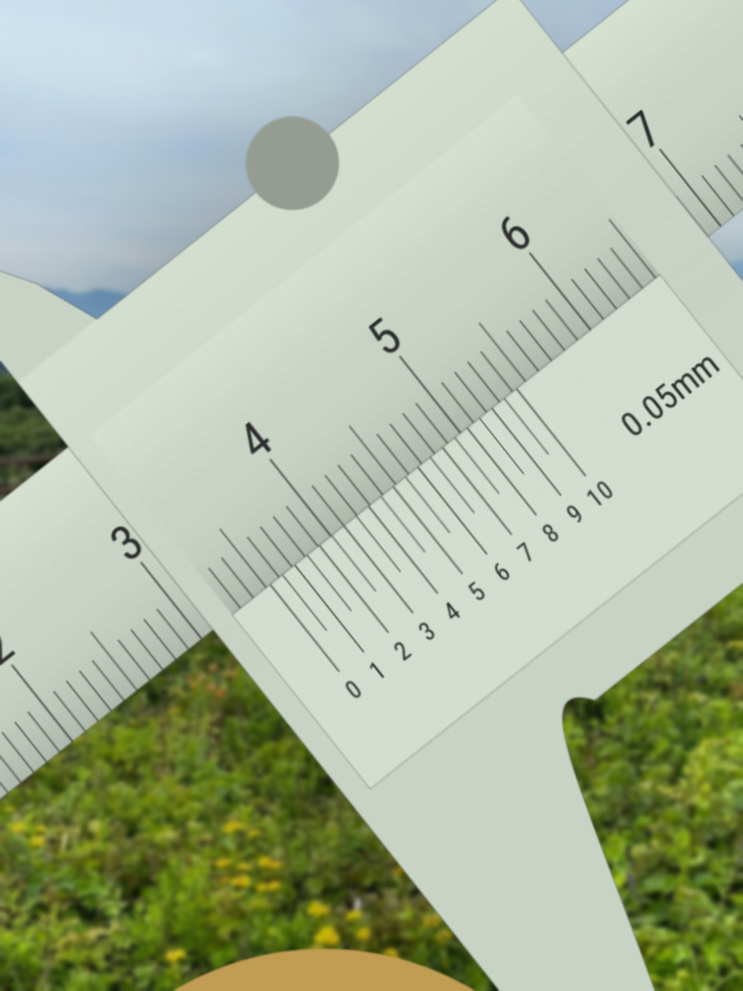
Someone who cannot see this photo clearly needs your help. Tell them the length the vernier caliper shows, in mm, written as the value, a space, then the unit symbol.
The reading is 35.3 mm
